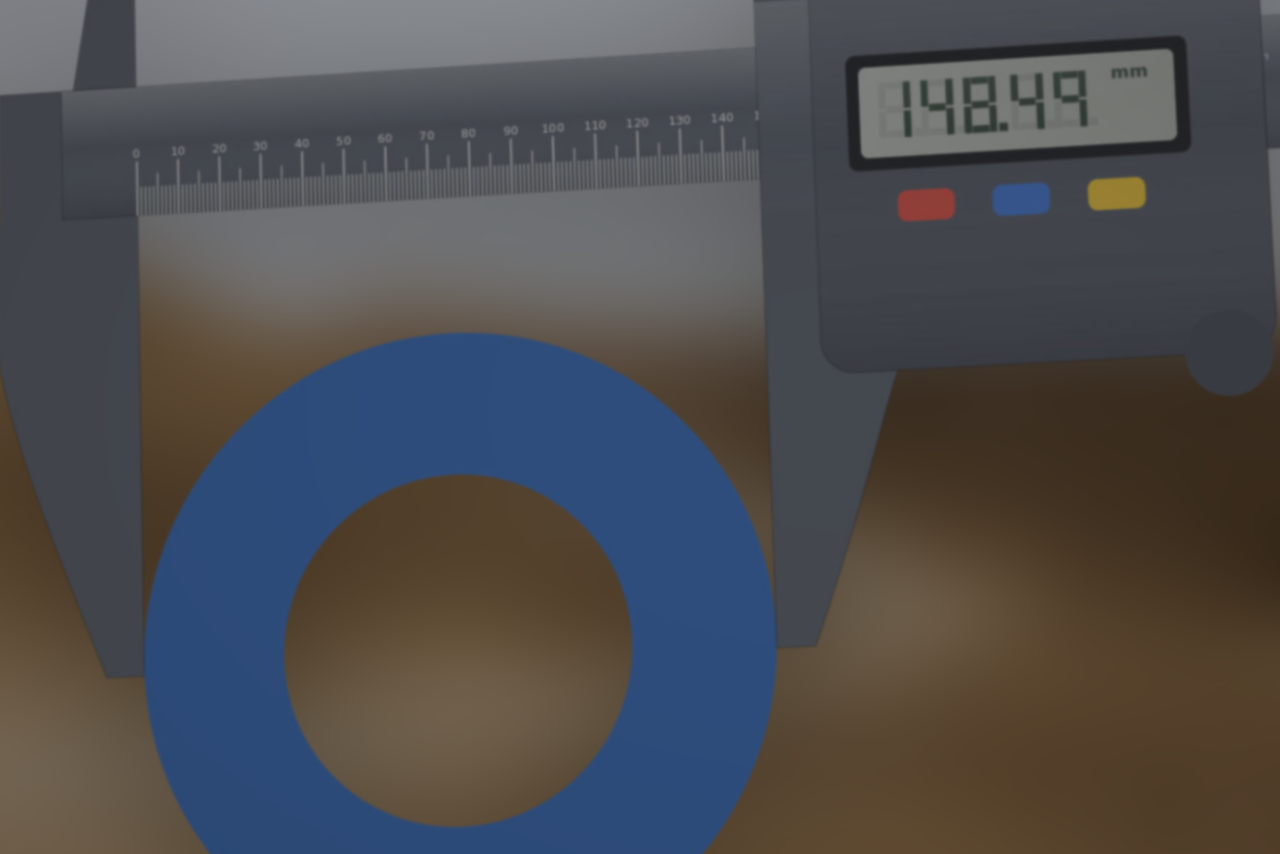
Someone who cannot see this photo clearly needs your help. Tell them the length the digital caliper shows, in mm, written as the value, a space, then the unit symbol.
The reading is 148.49 mm
